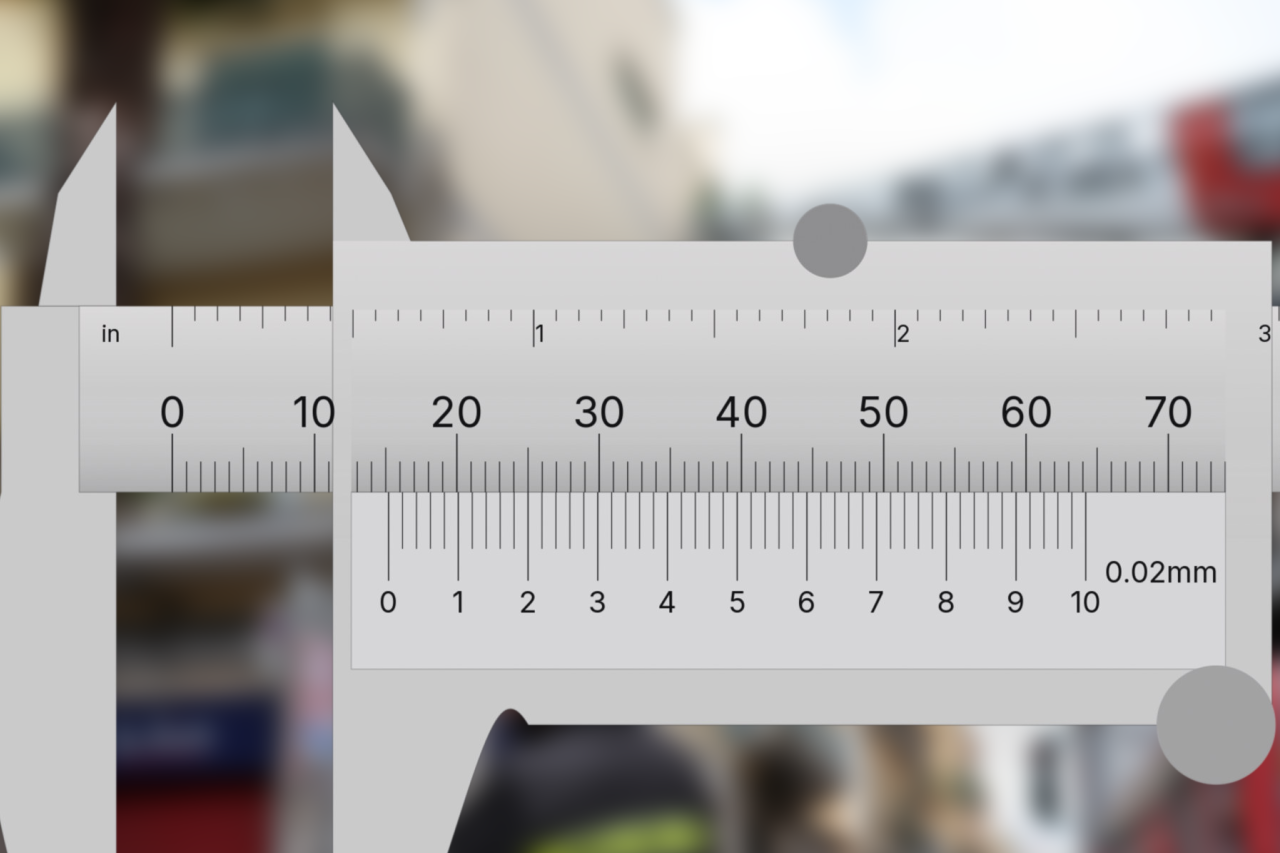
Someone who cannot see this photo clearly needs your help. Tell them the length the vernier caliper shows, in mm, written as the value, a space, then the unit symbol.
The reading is 15.2 mm
